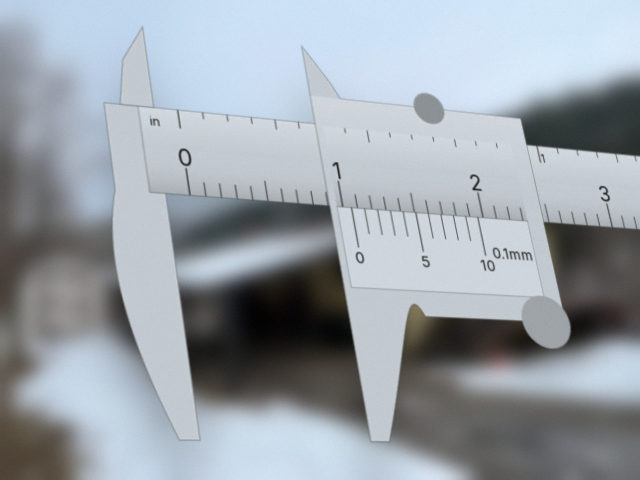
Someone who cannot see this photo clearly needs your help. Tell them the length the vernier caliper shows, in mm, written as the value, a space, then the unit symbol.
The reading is 10.6 mm
